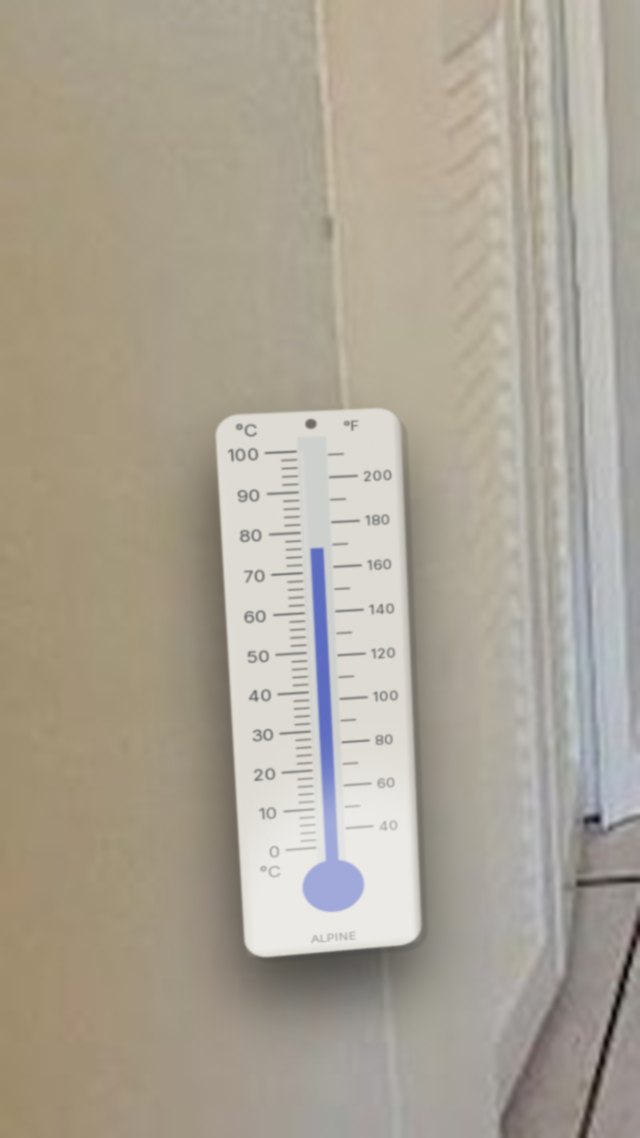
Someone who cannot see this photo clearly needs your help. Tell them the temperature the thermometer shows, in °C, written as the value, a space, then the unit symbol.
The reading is 76 °C
